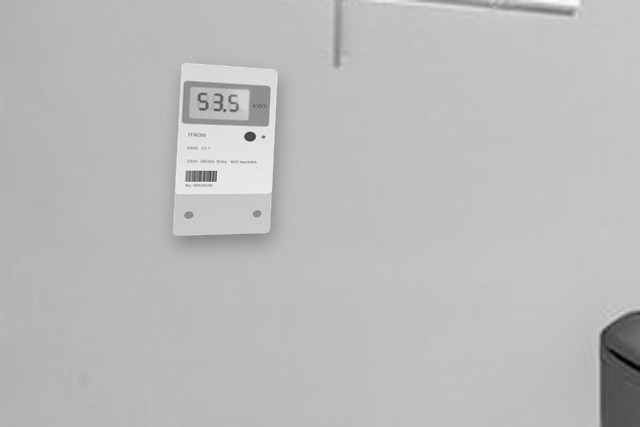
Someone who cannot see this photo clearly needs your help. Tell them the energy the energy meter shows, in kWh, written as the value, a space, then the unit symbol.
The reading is 53.5 kWh
